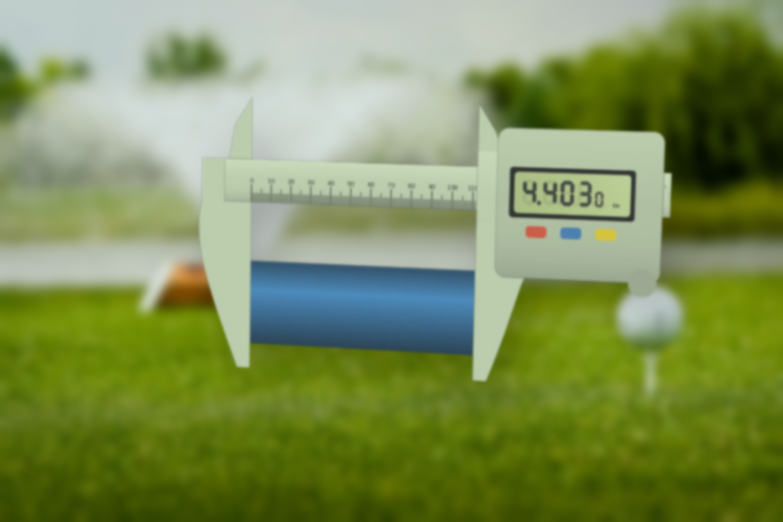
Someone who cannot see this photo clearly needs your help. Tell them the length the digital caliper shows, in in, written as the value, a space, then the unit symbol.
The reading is 4.4030 in
